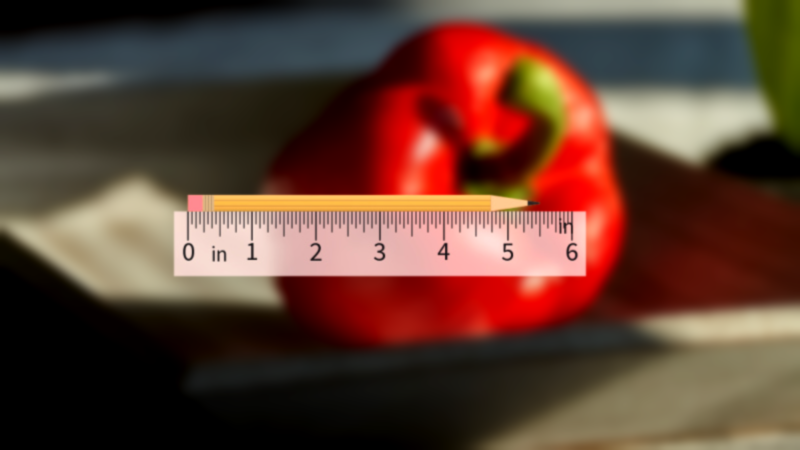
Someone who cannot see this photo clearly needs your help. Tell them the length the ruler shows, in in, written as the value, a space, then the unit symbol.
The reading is 5.5 in
